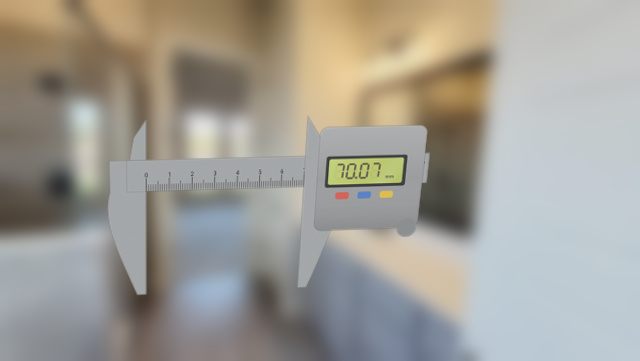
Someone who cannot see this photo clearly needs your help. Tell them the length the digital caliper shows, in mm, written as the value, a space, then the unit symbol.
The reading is 70.07 mm
